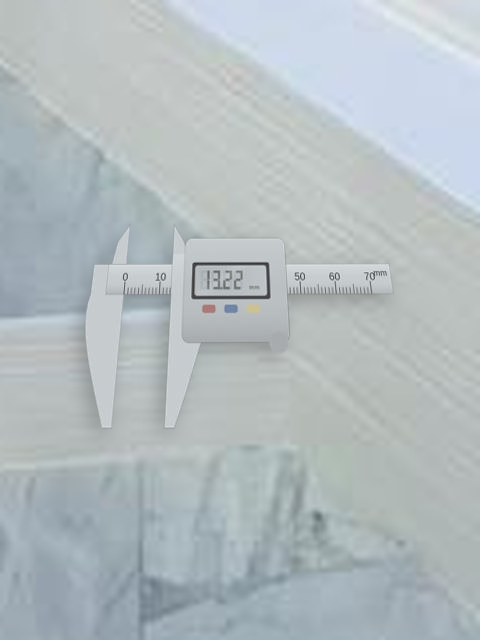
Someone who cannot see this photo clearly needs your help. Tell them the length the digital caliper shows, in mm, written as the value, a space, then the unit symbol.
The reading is 13.22 mm
